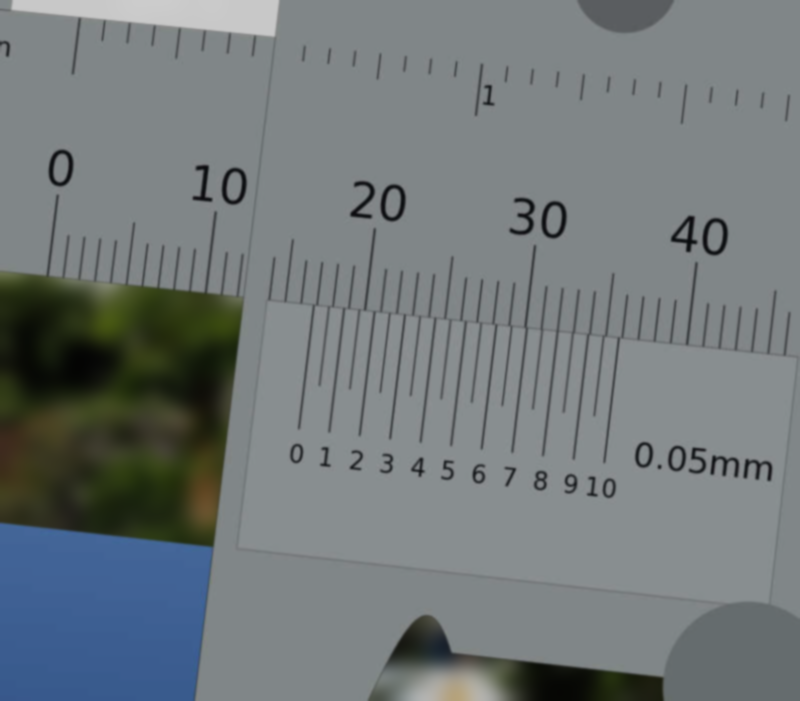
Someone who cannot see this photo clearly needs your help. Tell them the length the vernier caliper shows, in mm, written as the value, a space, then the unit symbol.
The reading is 16.8 mm
